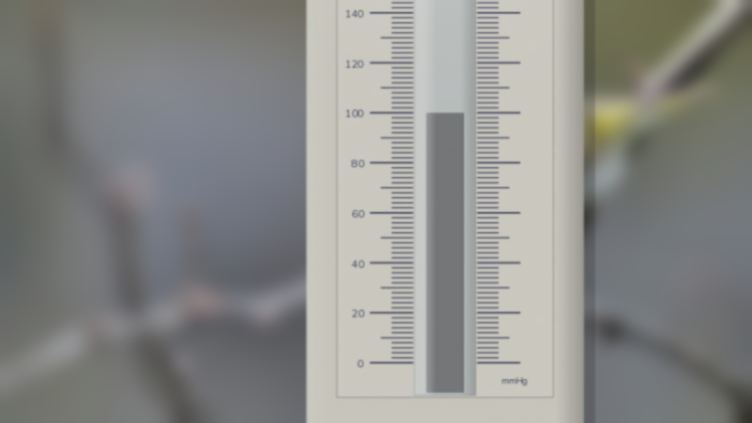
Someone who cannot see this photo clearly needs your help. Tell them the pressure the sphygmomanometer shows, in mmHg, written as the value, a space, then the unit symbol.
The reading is 100 mmHg
